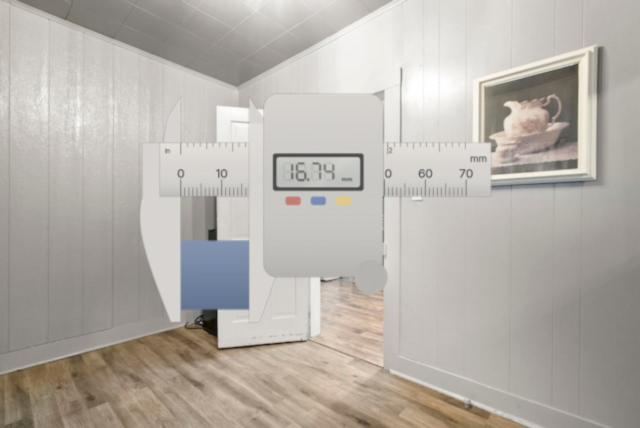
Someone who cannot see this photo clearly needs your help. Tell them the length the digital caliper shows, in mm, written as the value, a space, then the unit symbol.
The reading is 16.74 mm
